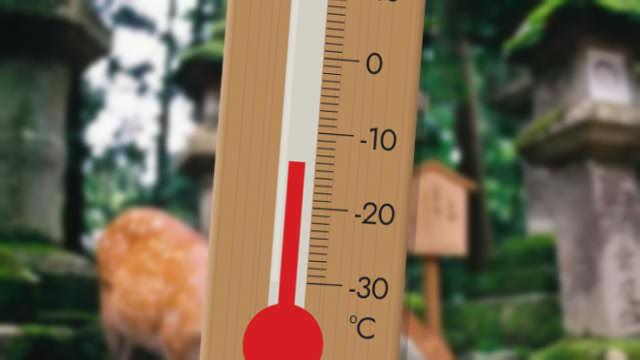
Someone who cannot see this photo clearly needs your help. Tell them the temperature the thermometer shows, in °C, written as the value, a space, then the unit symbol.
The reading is -14 °C
